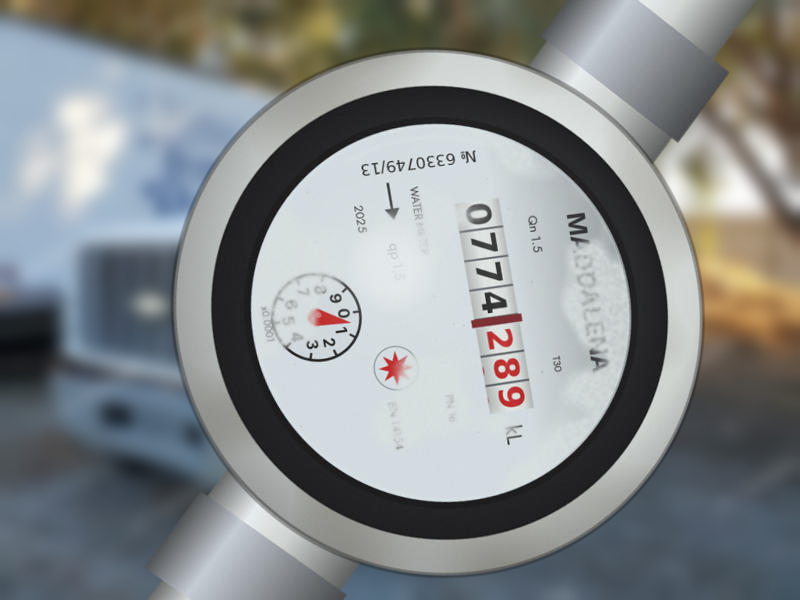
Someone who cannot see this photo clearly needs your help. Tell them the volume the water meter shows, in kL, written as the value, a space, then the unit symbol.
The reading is 774.2890 kL
